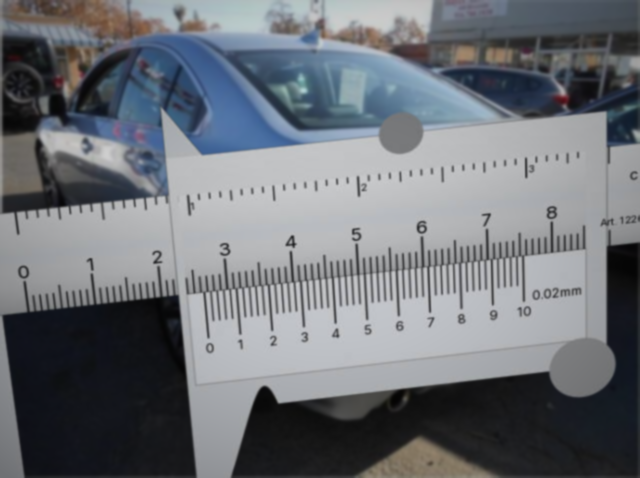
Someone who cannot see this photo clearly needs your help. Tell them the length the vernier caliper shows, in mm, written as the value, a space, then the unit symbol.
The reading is 26.5 mm
